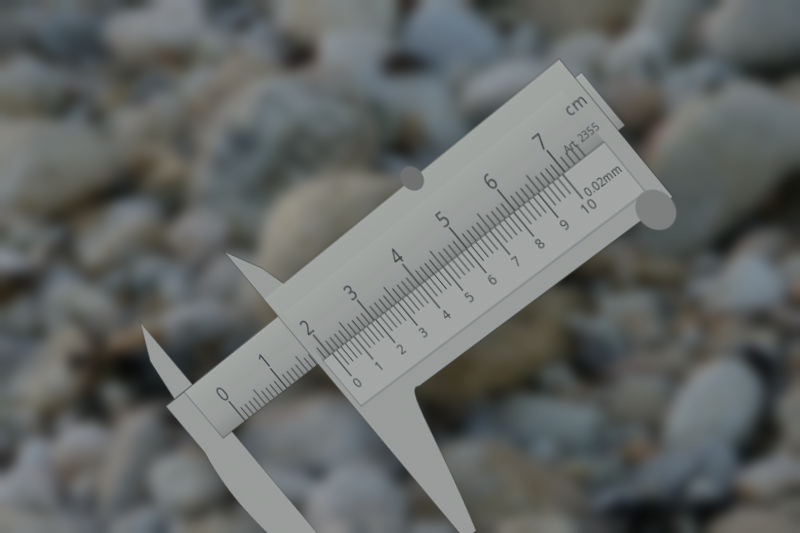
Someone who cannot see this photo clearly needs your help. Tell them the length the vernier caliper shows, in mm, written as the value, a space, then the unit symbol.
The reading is 20.5 mm
